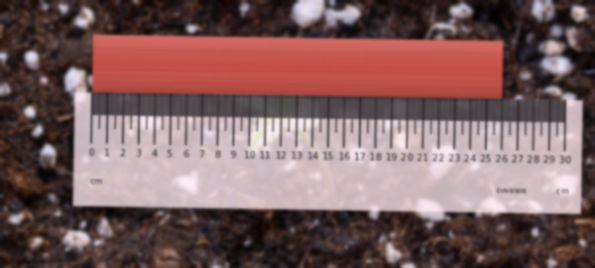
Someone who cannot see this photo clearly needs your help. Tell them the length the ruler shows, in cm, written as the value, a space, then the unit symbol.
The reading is 26 cm
